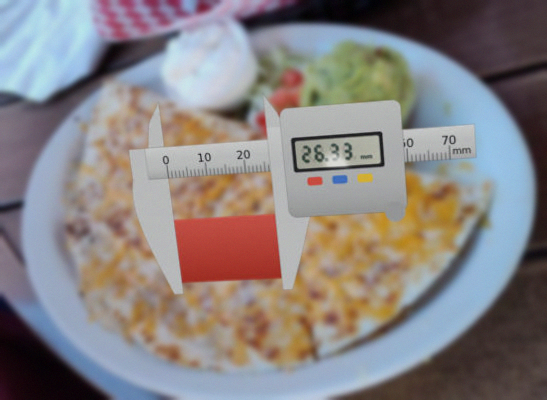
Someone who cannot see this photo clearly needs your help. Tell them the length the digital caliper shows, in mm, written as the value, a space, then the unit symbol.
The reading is 26.33 mm
